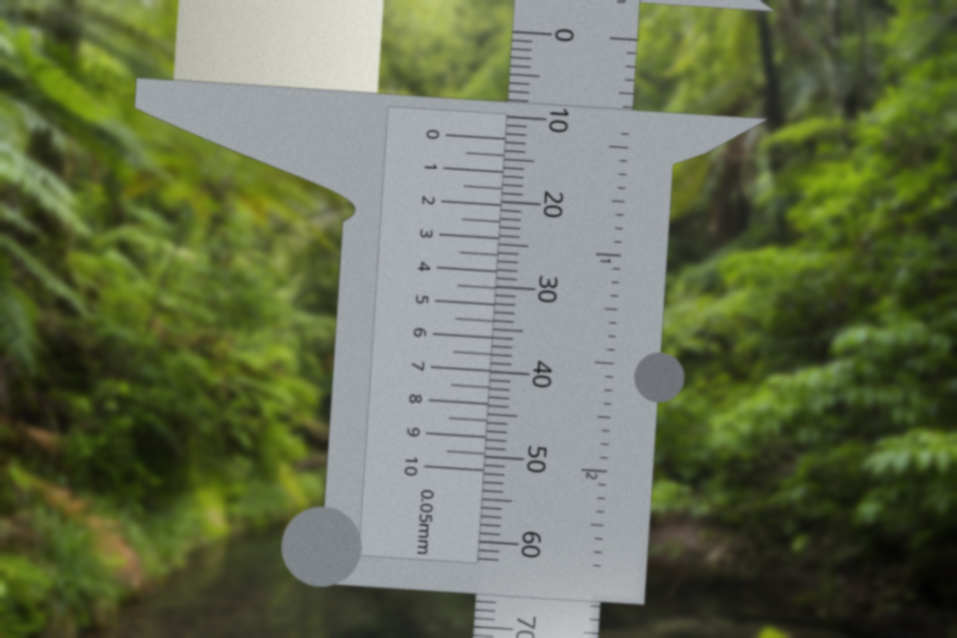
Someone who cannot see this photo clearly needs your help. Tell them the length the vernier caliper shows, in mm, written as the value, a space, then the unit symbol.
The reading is 12.6 mm
